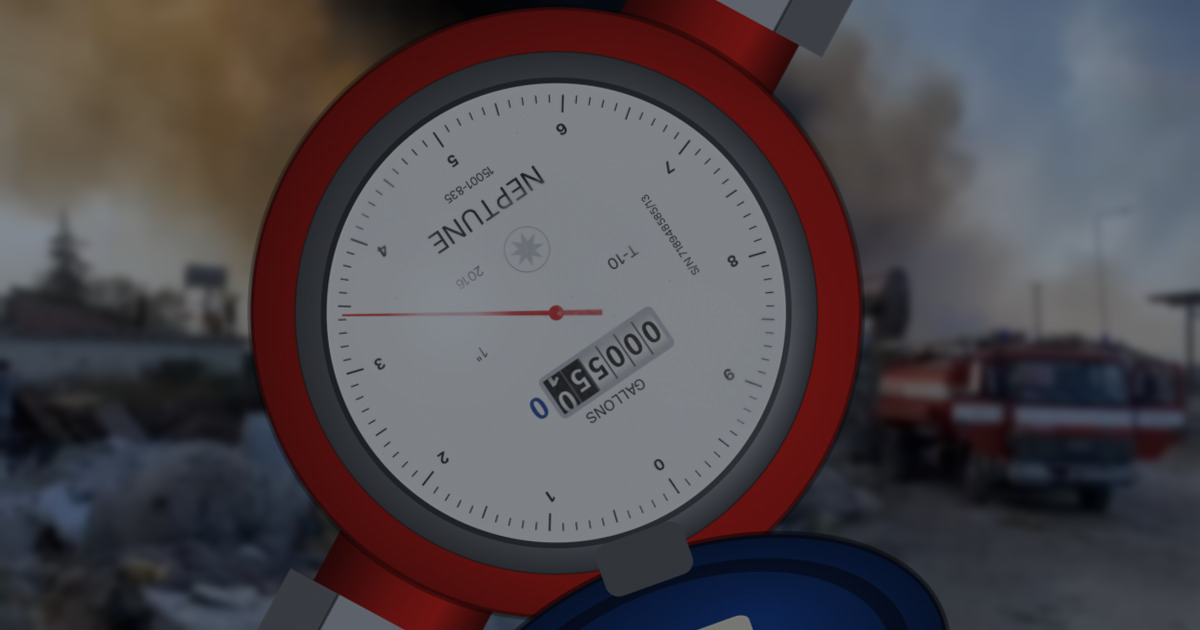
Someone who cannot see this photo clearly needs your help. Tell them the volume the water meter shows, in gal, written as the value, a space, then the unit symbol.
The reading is 5503.4 gal
